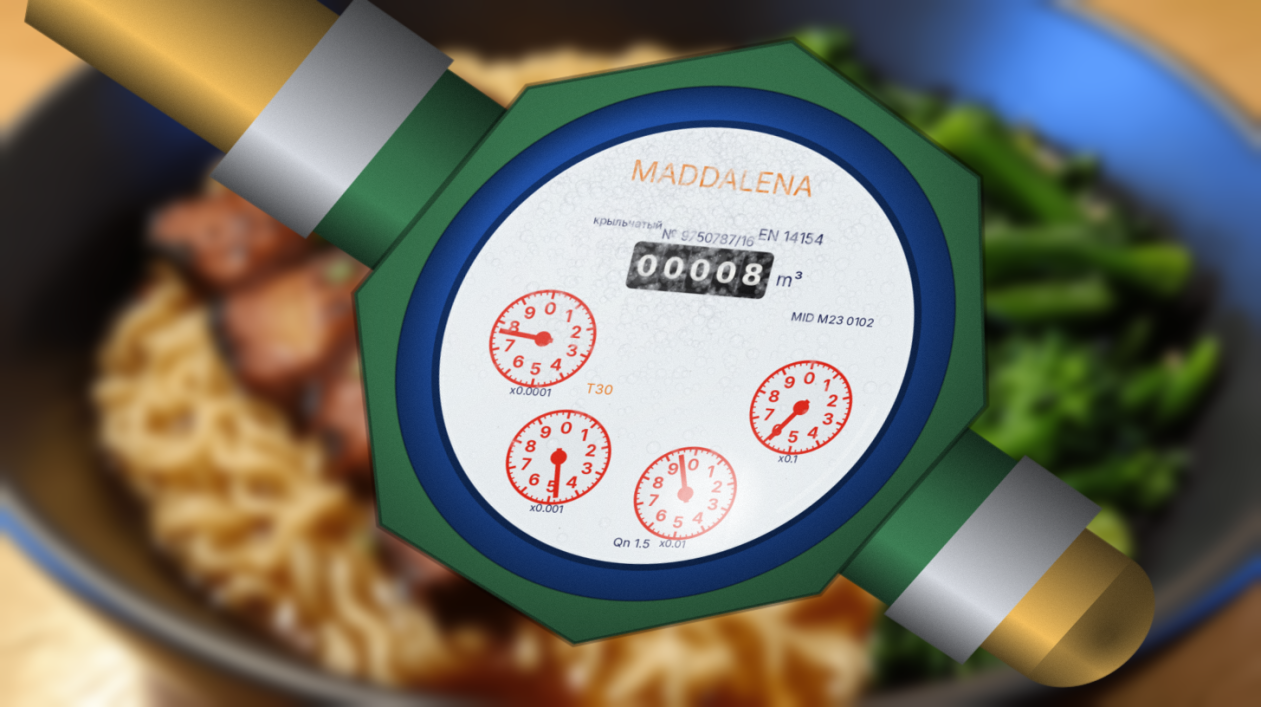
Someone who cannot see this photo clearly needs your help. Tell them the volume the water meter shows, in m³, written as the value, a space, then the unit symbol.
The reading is 8.5947 m³
